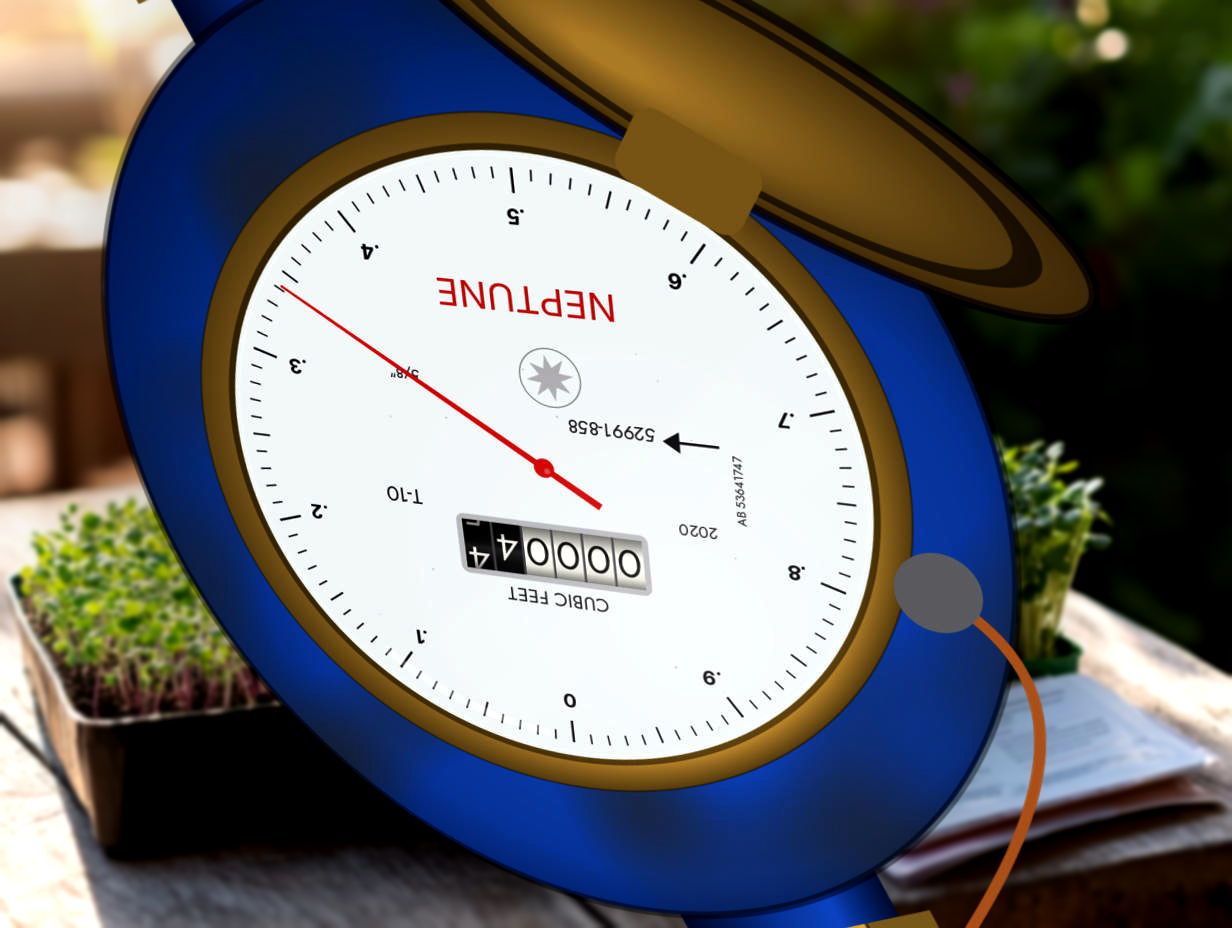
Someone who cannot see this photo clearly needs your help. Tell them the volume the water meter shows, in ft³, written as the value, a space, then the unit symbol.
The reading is 44.34 ft³
